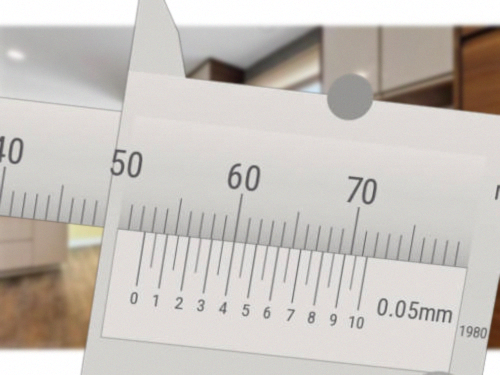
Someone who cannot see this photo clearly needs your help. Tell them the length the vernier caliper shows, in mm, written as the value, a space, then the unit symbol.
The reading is 52.4 mm
